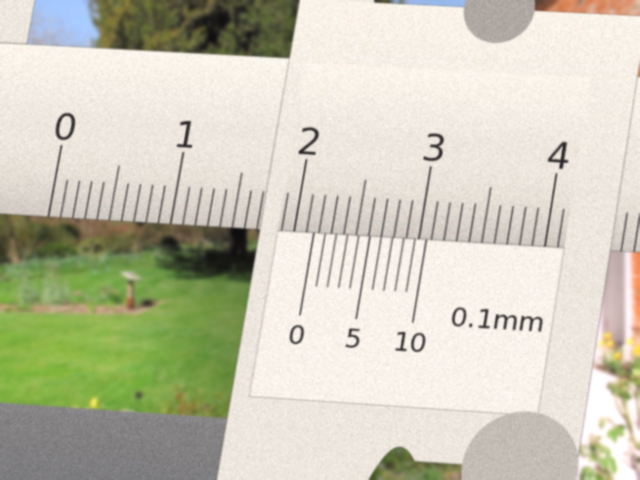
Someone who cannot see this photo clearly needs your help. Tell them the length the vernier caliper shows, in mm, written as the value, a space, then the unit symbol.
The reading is 21.6 mm
